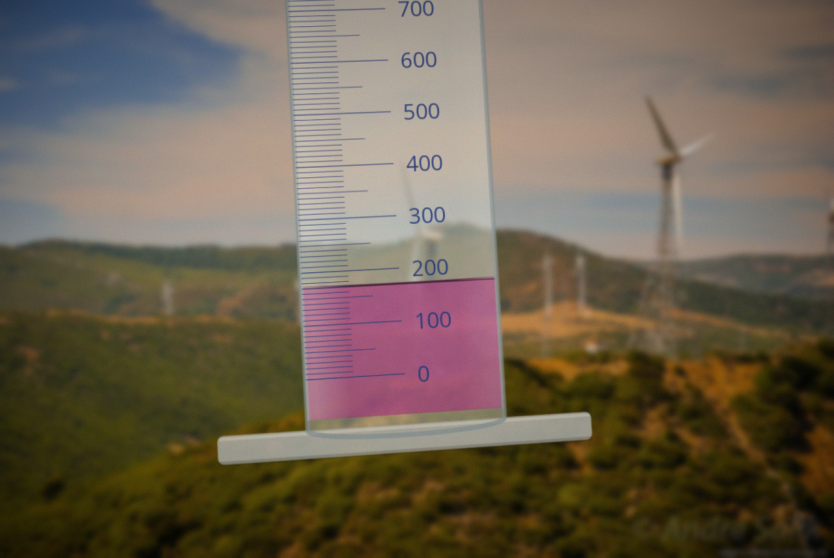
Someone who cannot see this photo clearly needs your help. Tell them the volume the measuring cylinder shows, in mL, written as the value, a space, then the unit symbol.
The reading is 170 mL
